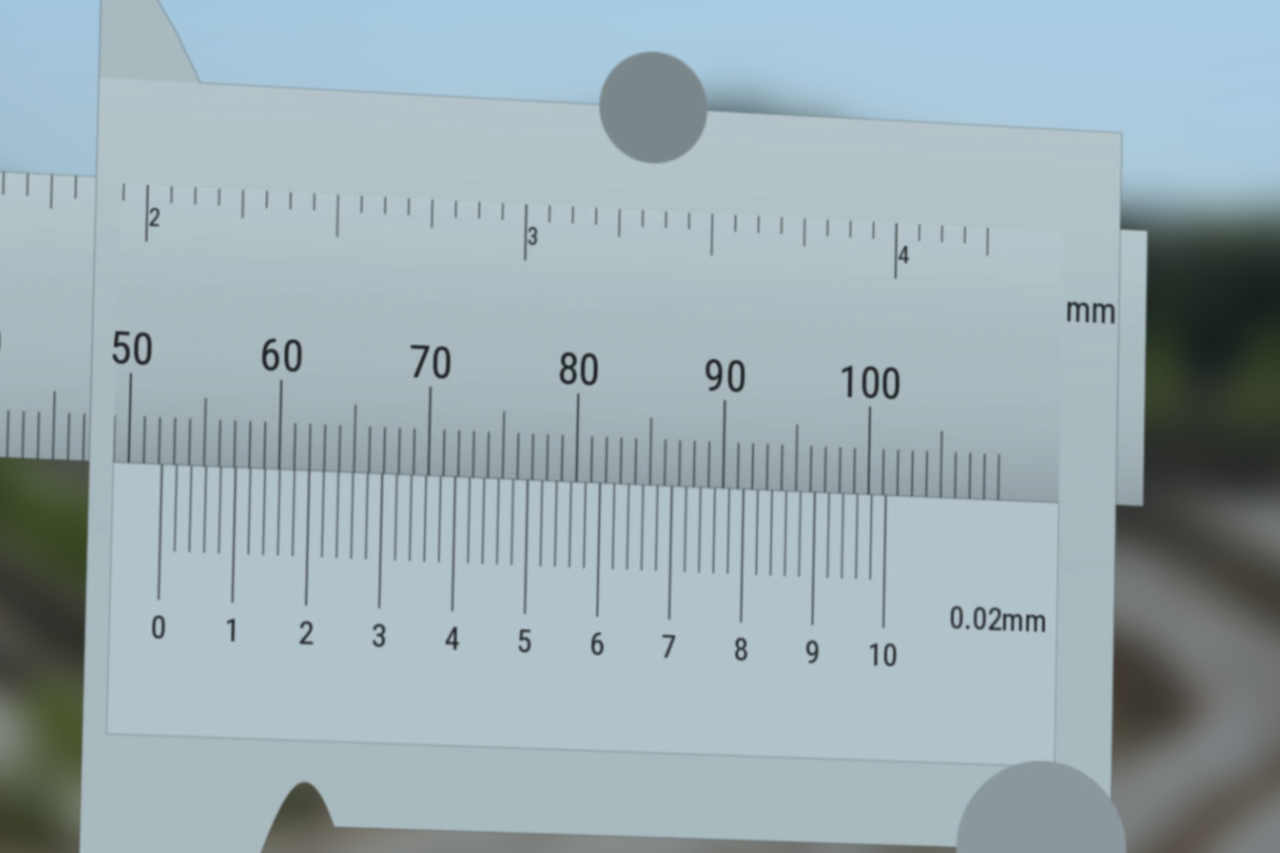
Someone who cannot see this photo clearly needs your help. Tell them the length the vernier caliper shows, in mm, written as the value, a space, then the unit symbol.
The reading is 52.2 mm
